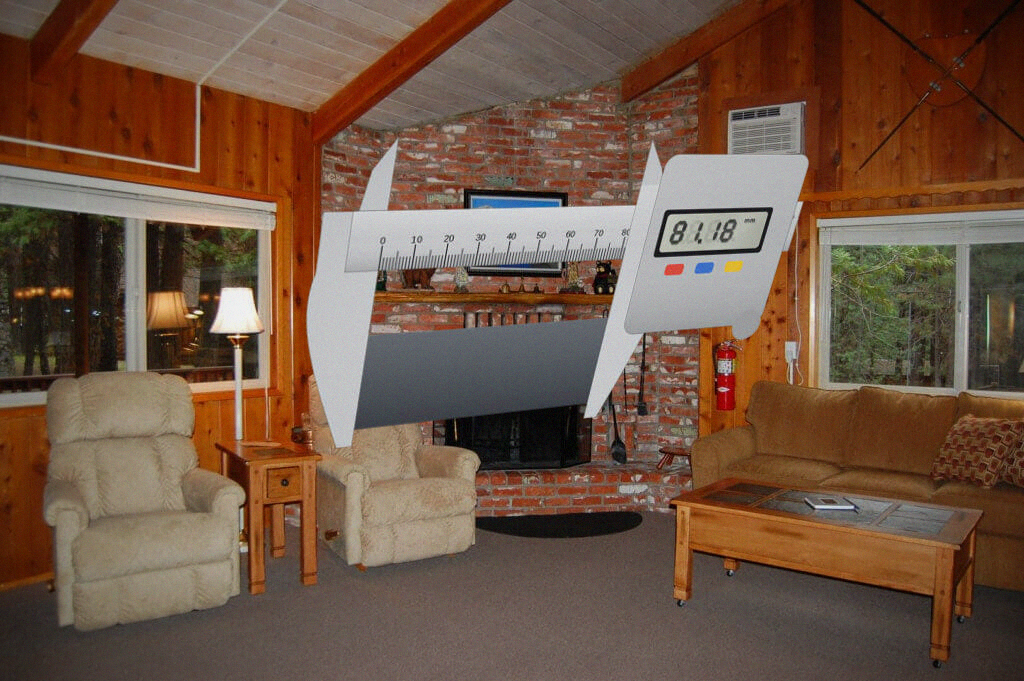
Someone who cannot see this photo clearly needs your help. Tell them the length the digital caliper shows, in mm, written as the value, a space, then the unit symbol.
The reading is 81.18 mm
